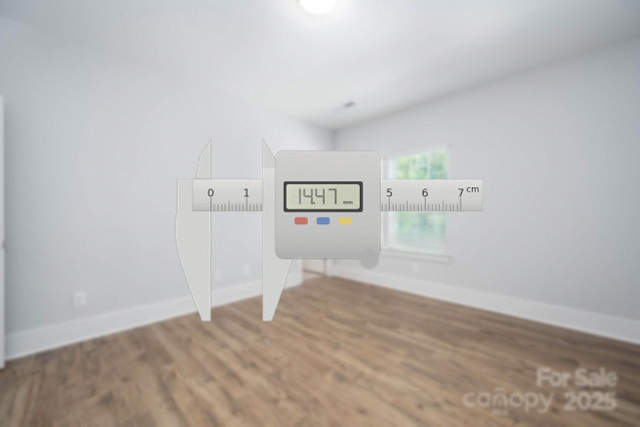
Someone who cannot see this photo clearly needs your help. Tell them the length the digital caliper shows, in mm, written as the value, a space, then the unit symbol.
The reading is 14.47 mm
